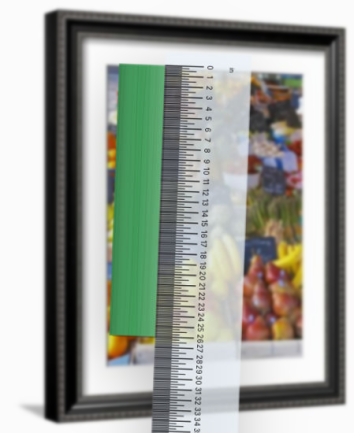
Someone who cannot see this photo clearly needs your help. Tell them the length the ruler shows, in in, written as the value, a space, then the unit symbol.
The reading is 26 in
